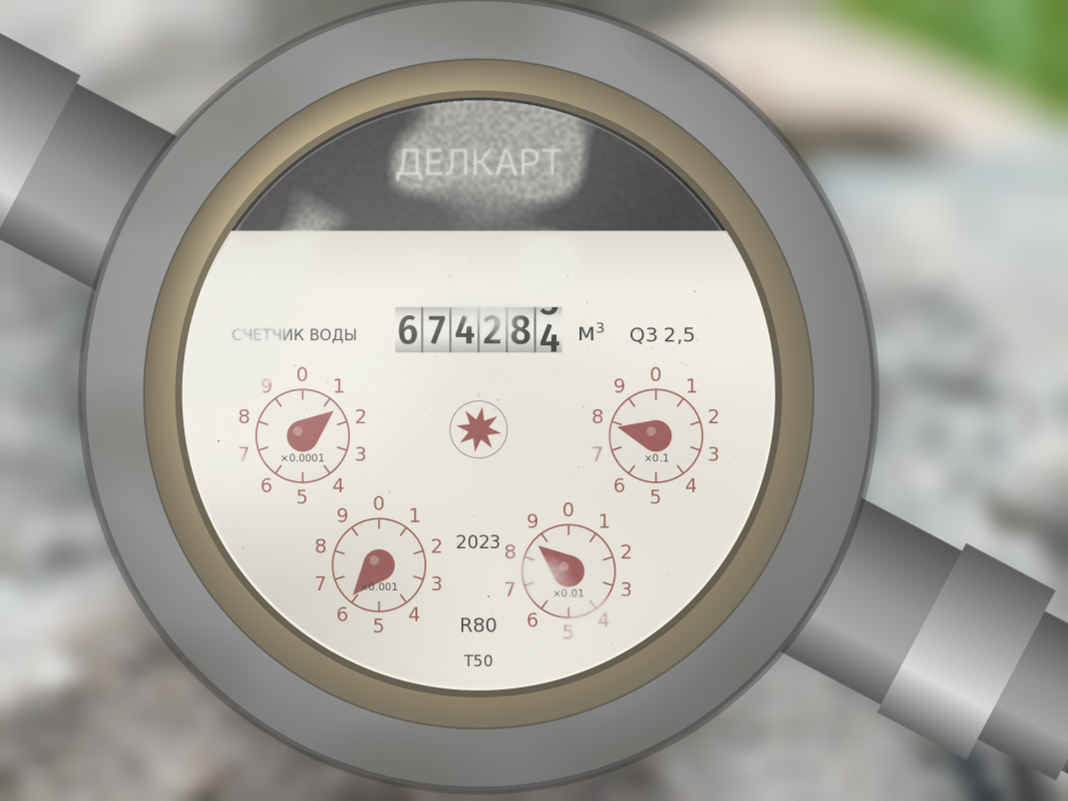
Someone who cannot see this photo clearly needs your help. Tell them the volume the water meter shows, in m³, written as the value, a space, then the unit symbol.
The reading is 674283.7861 m³
